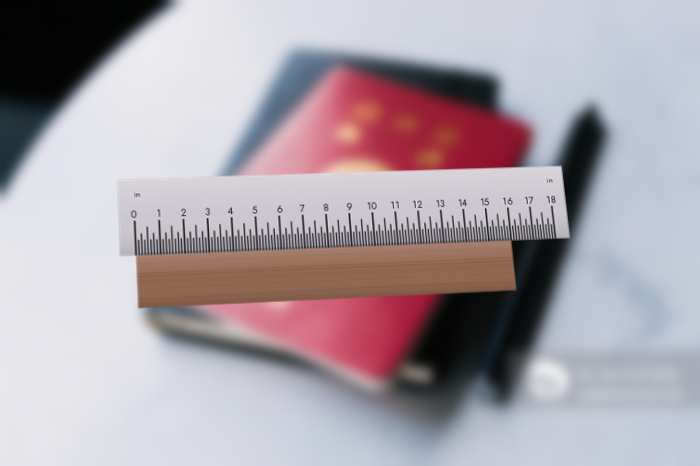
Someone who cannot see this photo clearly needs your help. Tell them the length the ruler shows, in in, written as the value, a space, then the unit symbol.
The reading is 16 in
